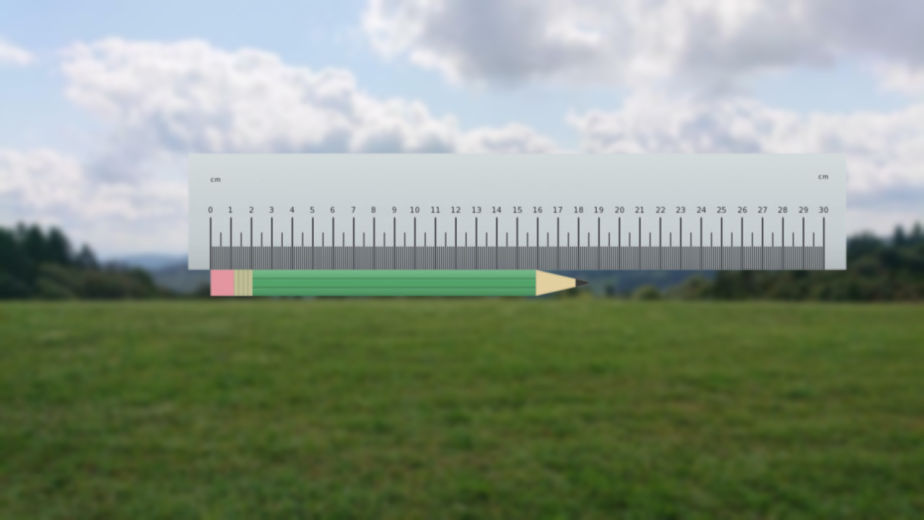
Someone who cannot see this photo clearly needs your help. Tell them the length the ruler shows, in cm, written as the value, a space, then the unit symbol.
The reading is 18.5 cm
